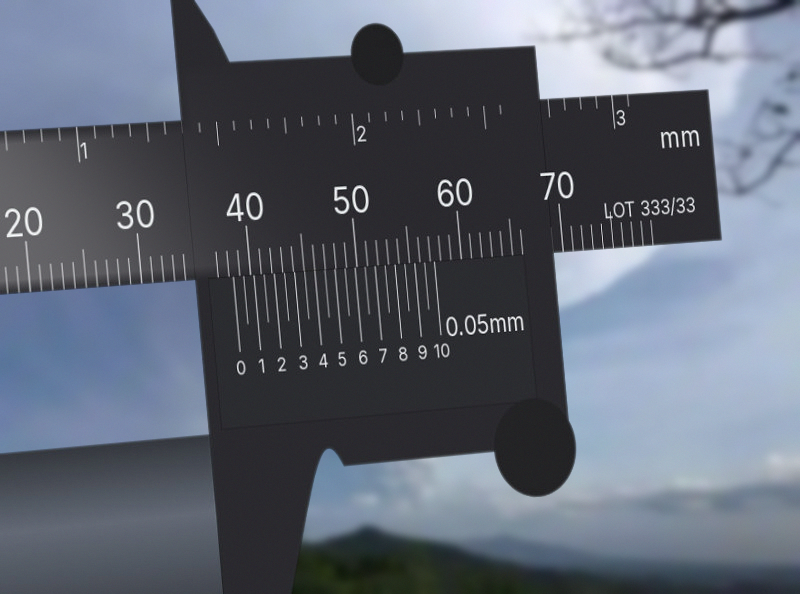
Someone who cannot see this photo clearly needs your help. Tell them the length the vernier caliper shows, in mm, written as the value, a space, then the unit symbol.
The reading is 38.4 mm
